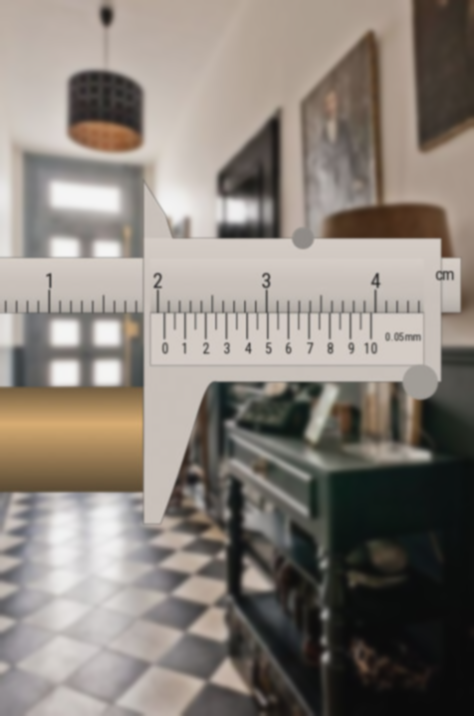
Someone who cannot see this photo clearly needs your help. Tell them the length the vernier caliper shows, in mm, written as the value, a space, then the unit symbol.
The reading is 20.6 mm
